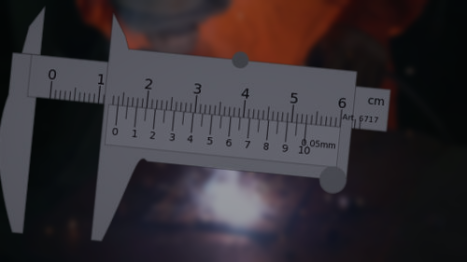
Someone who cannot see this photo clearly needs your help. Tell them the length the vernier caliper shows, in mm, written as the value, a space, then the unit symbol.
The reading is 14.0 mm
